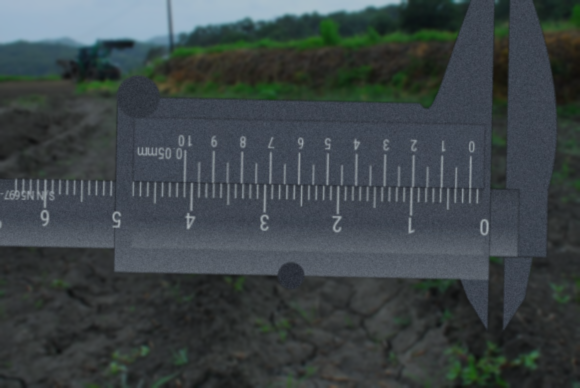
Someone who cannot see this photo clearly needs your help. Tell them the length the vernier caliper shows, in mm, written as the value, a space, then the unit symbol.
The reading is 2.0 mm
